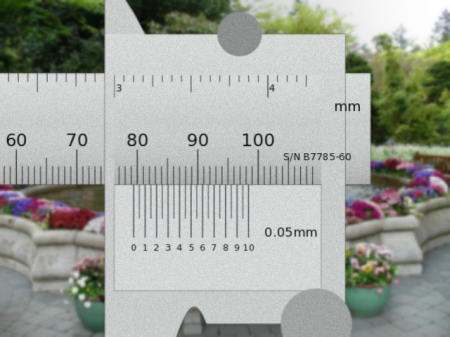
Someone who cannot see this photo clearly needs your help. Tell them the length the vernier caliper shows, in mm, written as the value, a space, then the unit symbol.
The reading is 79.4 mm
